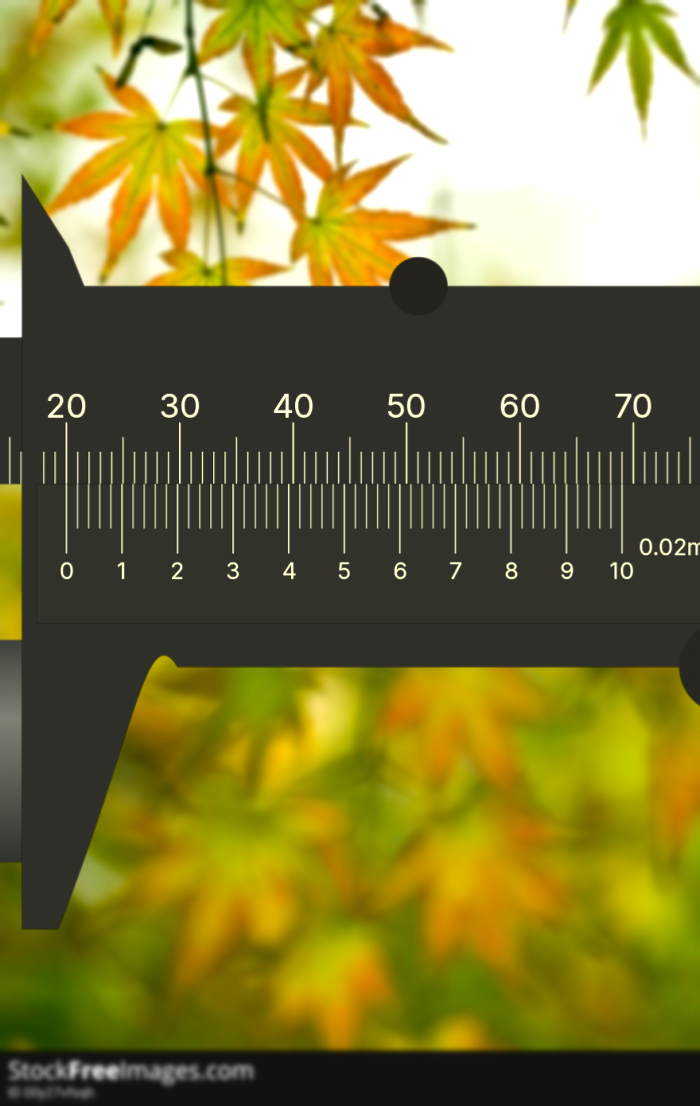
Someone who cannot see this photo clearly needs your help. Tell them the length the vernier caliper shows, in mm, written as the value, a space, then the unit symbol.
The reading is 20.0 mm
